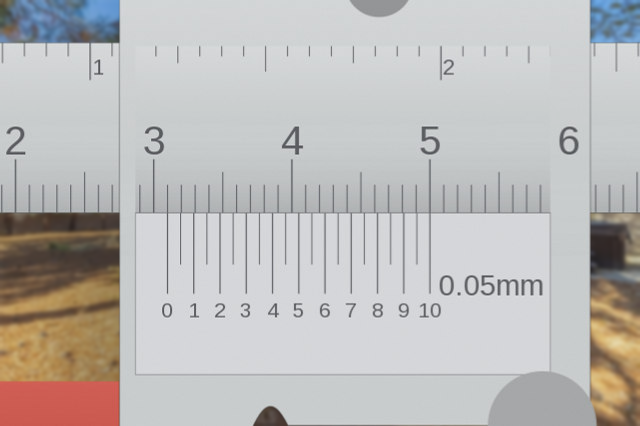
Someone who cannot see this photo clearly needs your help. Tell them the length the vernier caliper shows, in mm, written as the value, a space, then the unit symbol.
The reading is 31.0 mm
